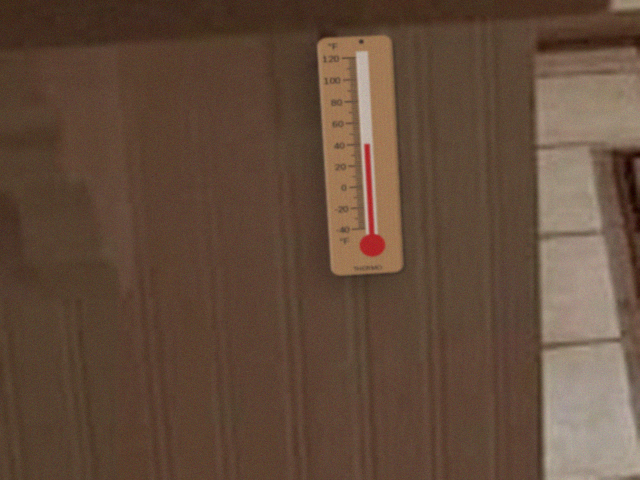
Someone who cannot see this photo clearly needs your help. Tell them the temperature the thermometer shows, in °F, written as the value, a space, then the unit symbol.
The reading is 40 °F
